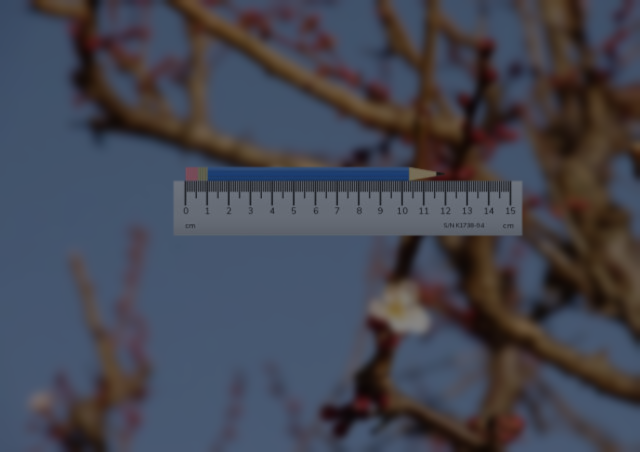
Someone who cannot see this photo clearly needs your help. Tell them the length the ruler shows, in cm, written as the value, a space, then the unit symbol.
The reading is 12 cm
